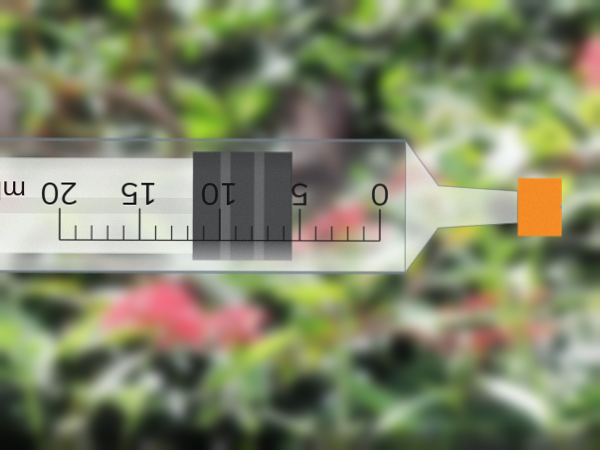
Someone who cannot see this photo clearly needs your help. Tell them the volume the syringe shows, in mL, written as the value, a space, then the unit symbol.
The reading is 5.5 mL
